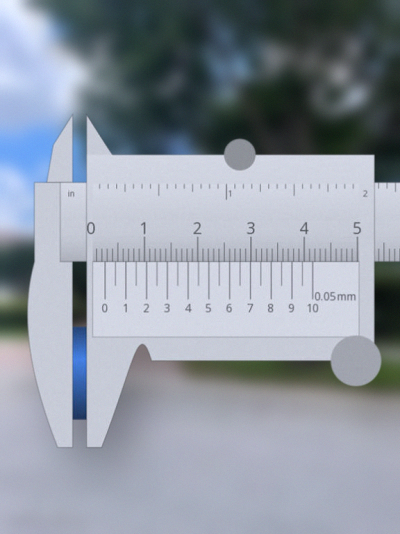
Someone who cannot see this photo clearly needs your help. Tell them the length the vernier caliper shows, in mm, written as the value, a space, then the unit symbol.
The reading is 2.6 mm
